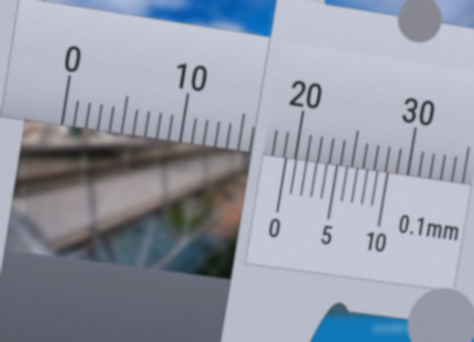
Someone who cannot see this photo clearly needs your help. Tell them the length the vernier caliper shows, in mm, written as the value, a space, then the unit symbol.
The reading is 19.2 mm
